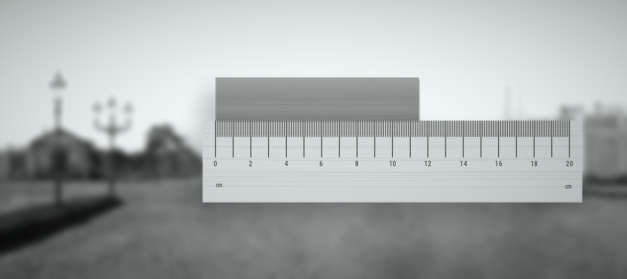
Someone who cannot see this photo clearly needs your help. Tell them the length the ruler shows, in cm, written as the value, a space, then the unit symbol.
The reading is 11.5 cm
